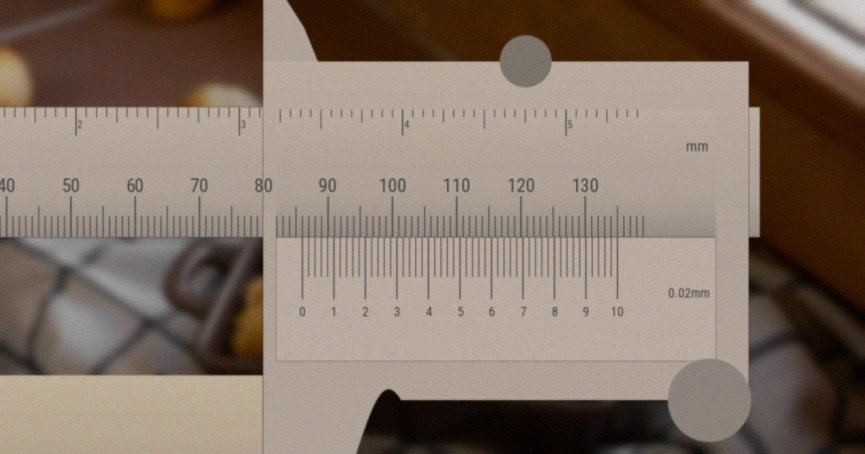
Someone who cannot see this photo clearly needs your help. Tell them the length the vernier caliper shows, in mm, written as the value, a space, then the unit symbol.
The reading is 86.0 mm
